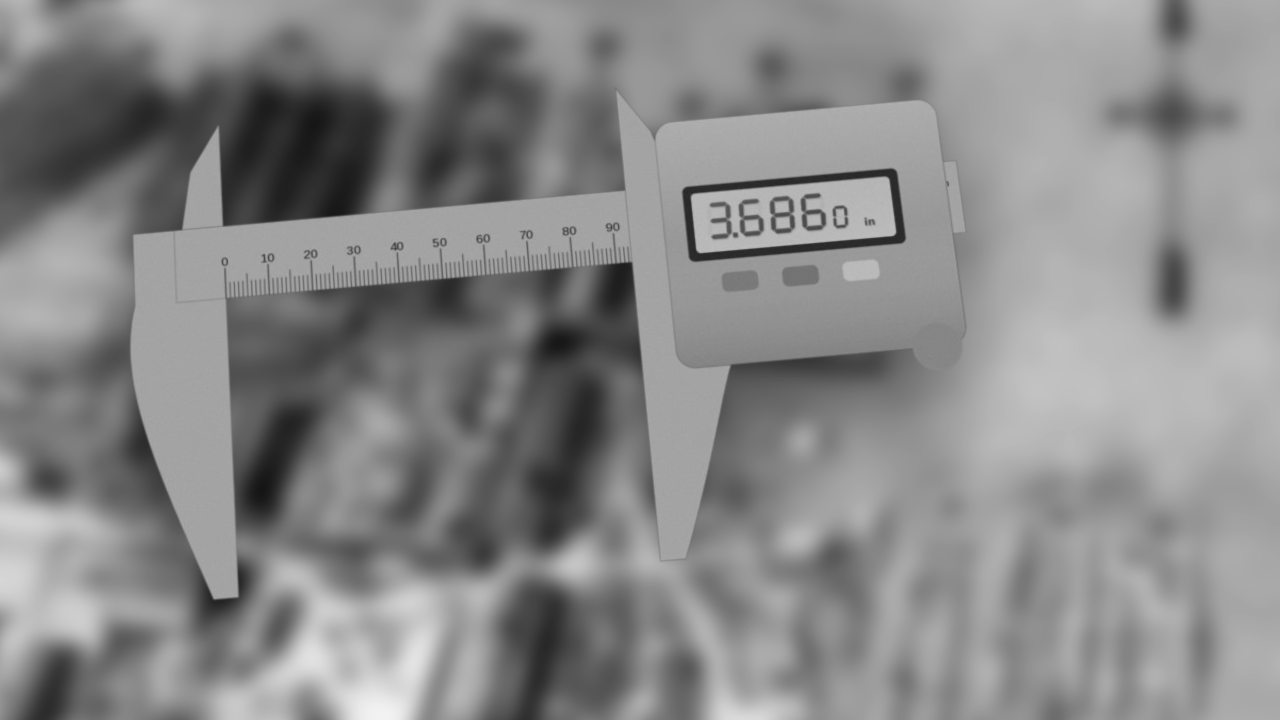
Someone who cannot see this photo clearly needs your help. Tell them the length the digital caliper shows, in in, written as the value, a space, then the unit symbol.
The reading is 3.6860 in
